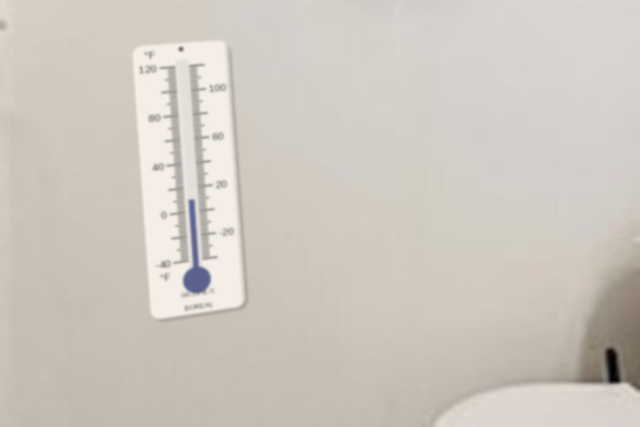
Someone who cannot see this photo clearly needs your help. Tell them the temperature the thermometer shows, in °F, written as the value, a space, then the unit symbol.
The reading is 10 °F
